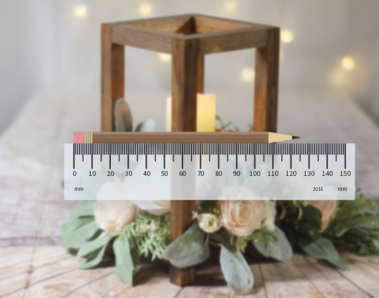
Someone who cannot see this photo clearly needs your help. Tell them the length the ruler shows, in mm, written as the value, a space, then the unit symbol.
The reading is 125 mm
